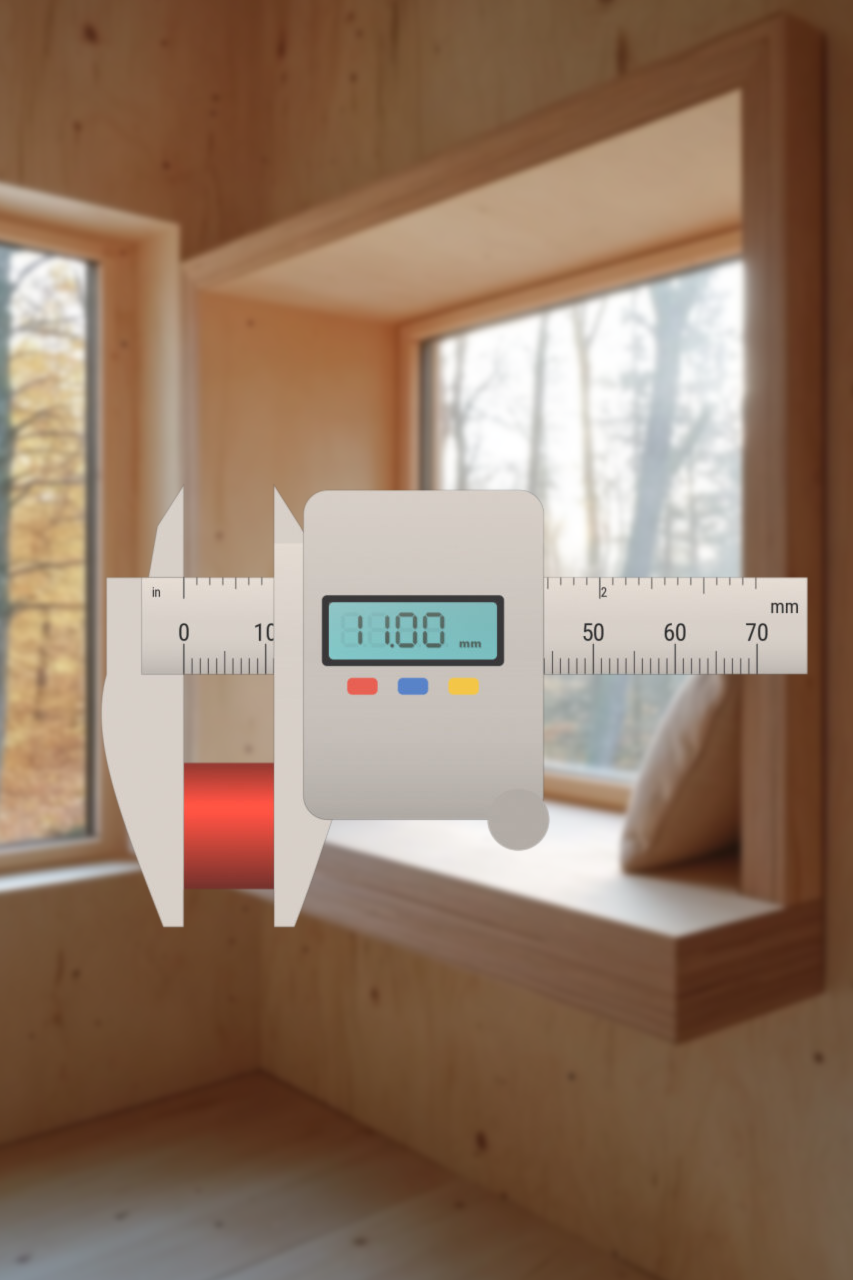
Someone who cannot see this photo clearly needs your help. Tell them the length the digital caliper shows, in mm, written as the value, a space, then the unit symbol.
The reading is 11.00 mm
